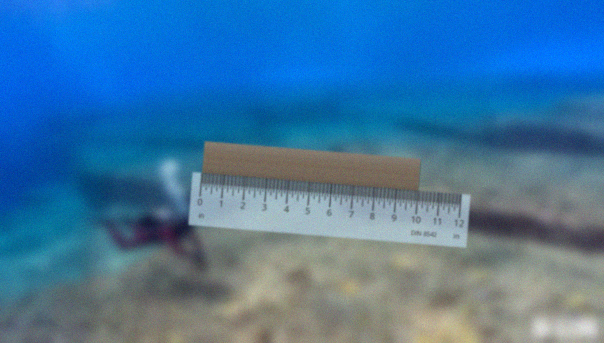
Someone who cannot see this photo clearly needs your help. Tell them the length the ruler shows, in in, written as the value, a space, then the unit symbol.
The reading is 10 in
